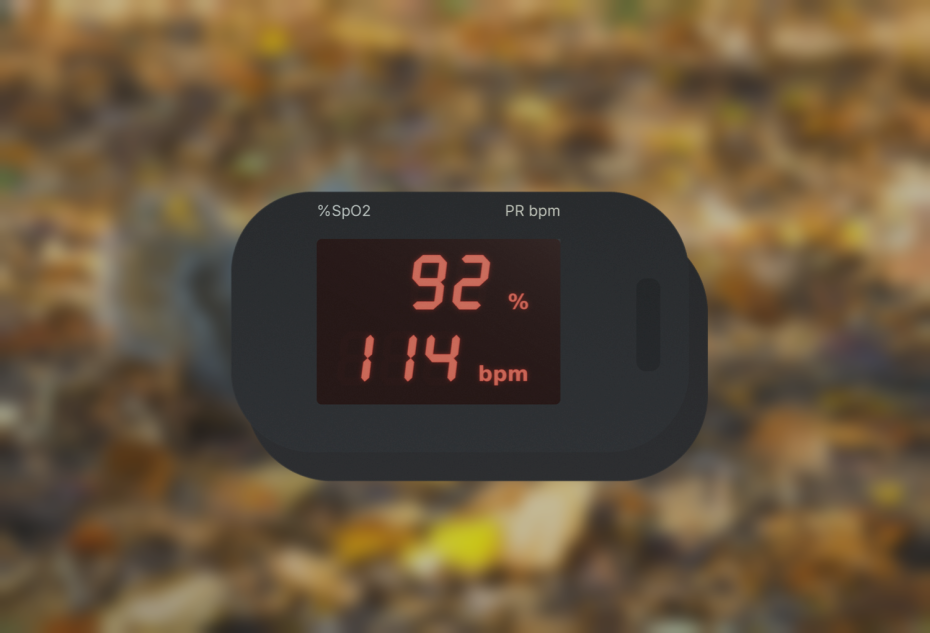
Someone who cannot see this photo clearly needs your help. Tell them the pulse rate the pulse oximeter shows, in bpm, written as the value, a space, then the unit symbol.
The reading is 114 bpm
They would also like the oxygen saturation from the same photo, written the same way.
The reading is 92 %
